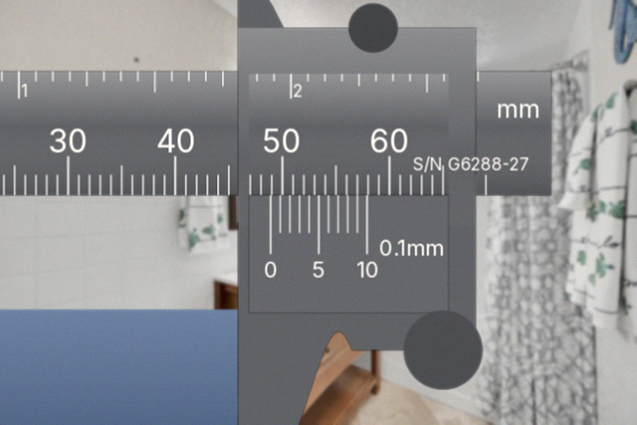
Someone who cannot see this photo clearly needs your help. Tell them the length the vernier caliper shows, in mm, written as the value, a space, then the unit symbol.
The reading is 48.9 mm
